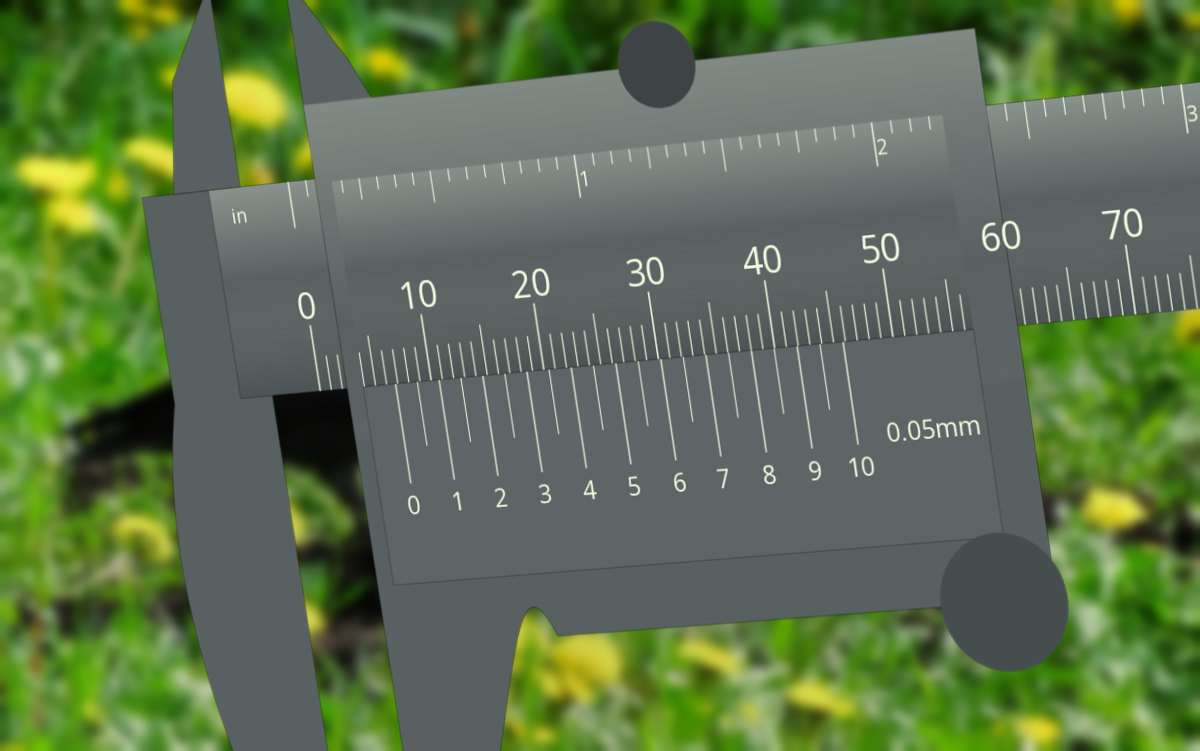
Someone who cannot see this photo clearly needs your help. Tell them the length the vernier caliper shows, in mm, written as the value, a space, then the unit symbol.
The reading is 6.8 mm
